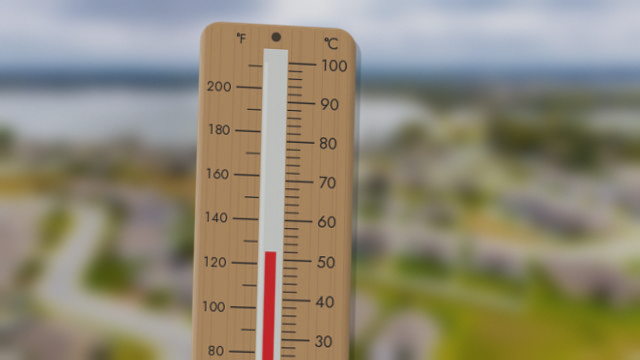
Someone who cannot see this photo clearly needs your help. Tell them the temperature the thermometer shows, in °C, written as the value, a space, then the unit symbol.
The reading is 52 °C
